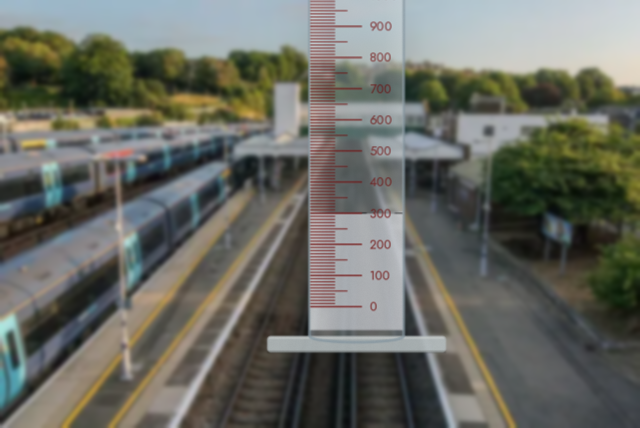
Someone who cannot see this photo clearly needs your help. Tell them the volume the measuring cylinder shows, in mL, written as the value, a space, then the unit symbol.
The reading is 300 mL
